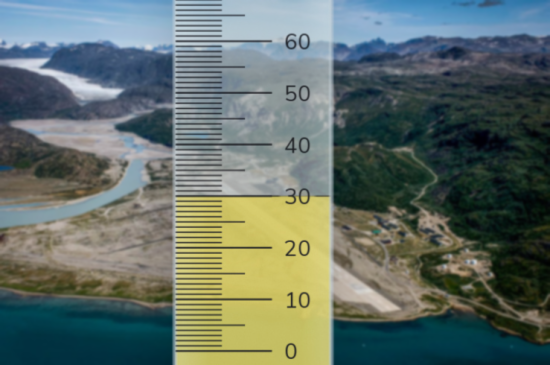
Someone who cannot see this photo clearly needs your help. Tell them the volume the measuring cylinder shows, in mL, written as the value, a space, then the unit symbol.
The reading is 30 mL
